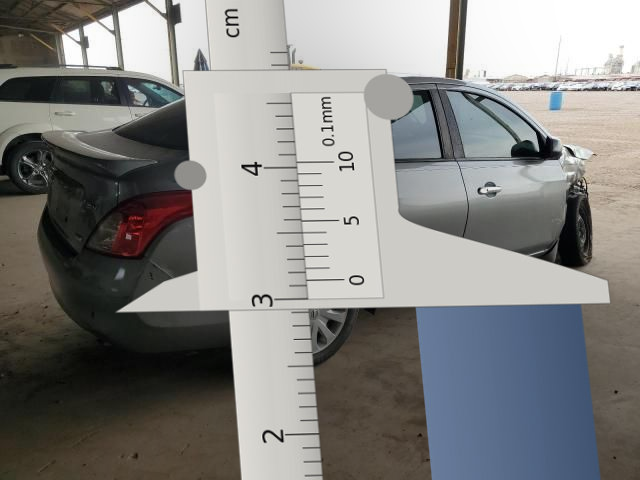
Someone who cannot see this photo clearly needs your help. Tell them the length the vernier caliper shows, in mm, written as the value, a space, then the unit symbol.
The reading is 31.4 mm
